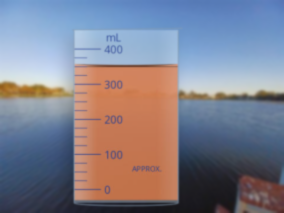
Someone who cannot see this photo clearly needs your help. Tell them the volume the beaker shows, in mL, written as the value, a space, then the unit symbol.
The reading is 350 mL
